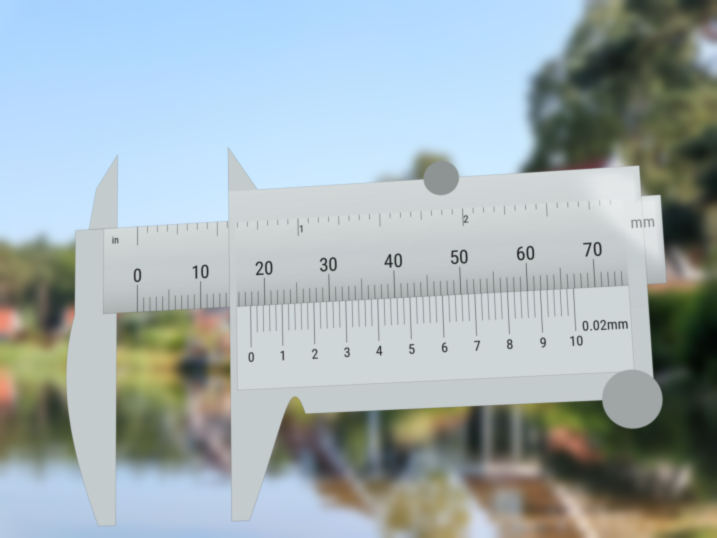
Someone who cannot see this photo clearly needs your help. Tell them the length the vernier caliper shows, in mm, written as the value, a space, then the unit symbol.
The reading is 17.8 mm
